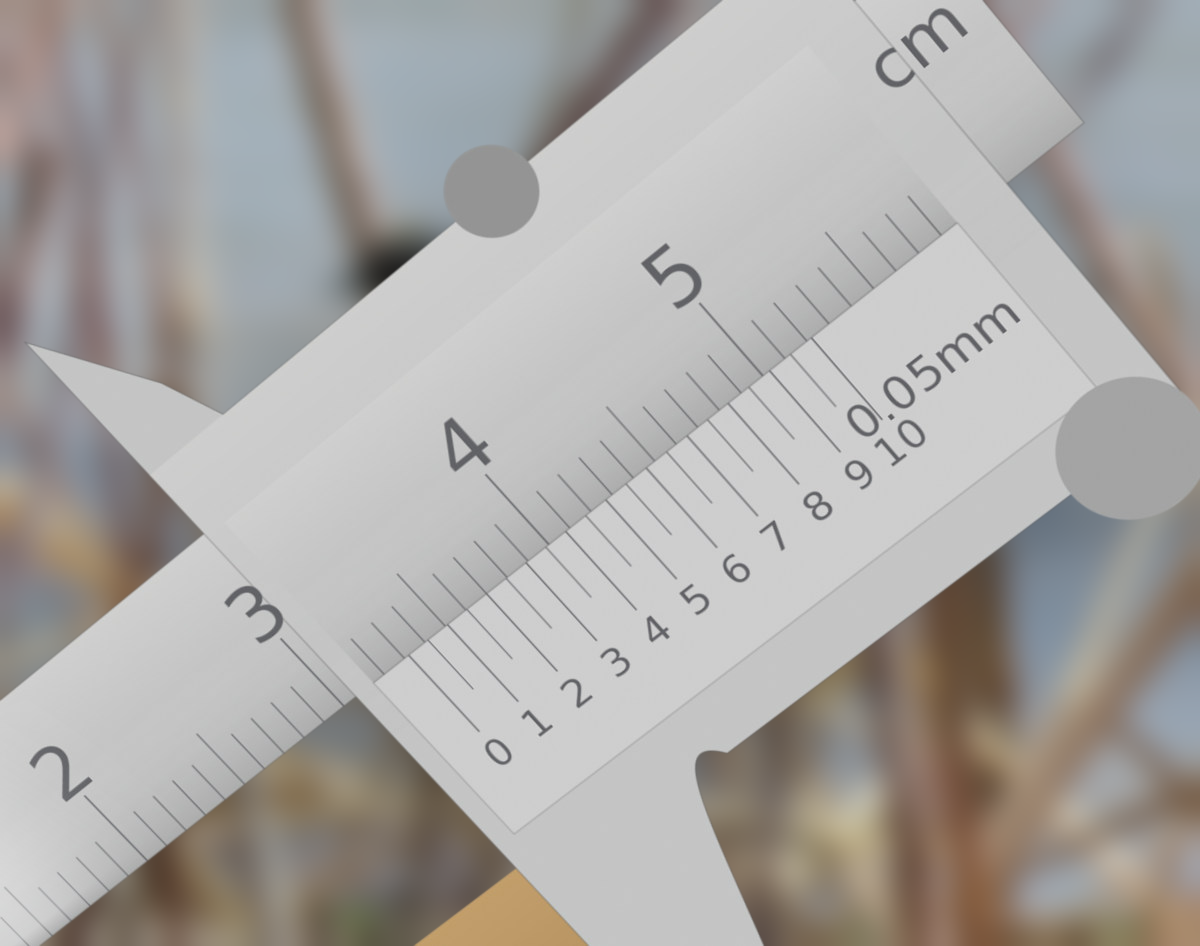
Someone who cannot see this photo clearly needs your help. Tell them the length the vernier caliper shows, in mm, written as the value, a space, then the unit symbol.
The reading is 33.20 mm
